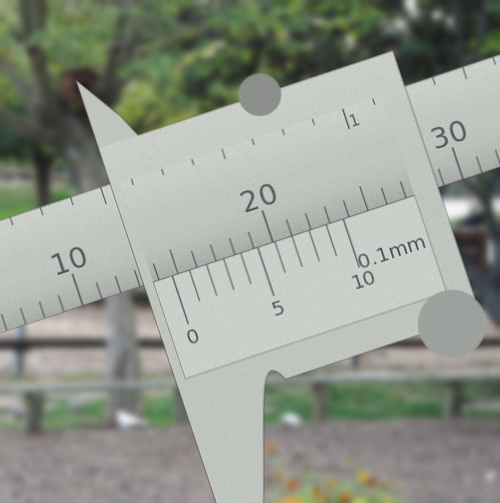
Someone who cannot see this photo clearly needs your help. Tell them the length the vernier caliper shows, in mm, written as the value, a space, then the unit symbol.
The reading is 14.7 mm
